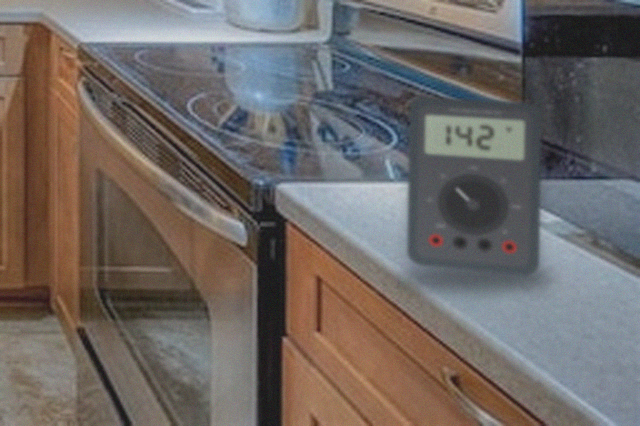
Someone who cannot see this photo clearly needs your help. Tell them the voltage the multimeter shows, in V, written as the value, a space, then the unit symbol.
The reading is 142 V
